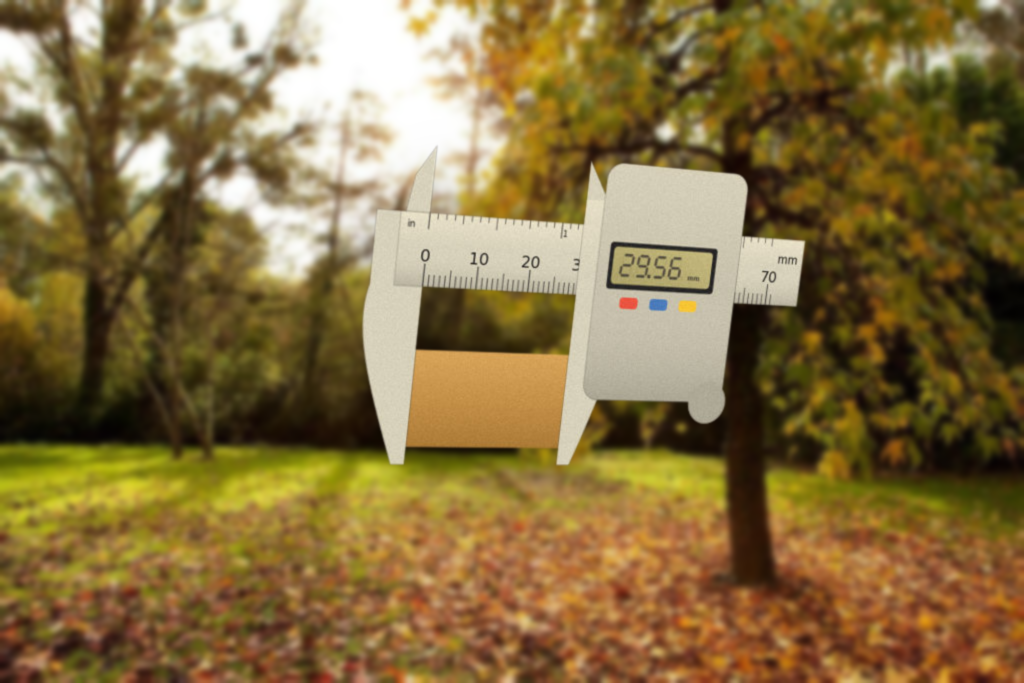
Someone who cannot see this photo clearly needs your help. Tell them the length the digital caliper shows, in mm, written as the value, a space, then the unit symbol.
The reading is 29.56 mm
